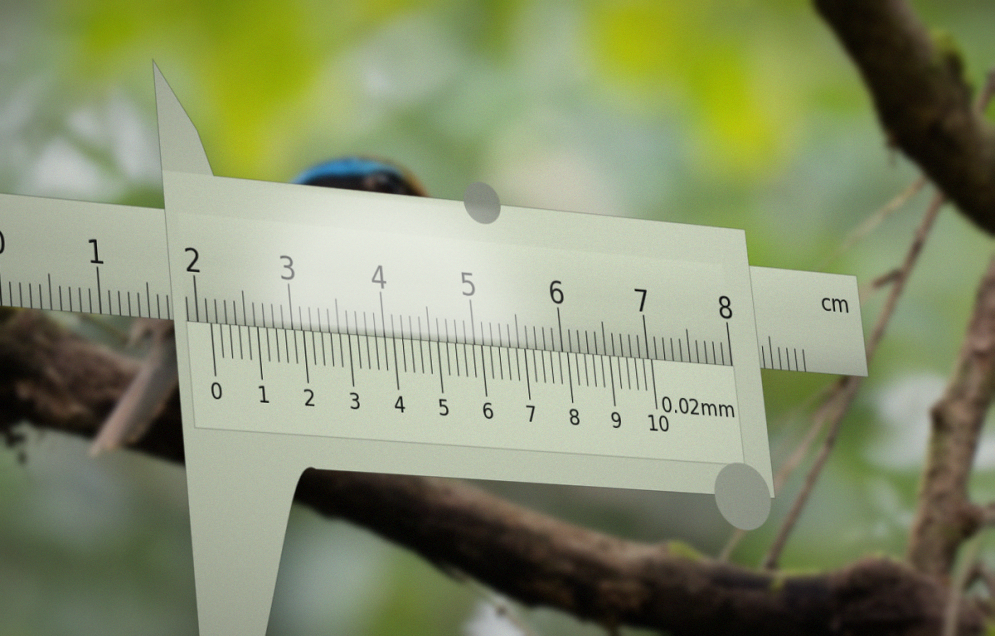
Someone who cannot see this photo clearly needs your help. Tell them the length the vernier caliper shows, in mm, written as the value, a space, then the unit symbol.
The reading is 21.4 mm
